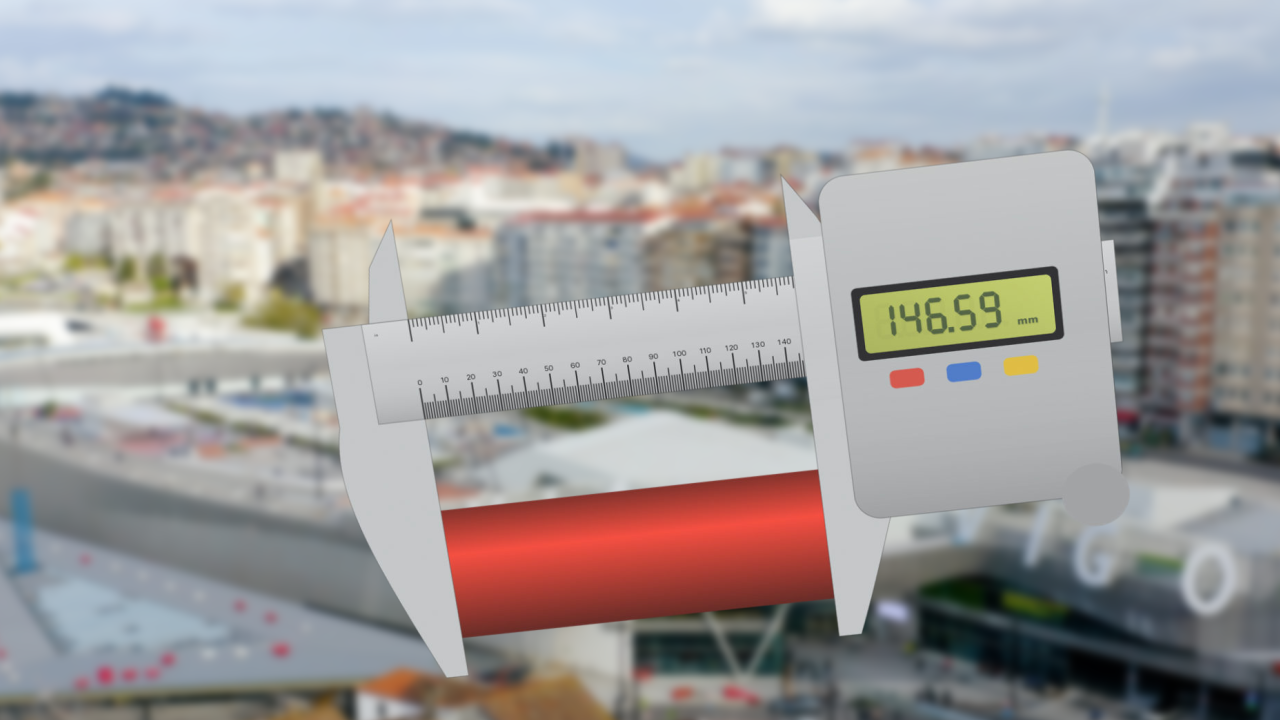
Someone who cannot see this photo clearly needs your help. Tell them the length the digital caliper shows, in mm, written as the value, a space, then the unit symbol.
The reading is 146.59 mm
